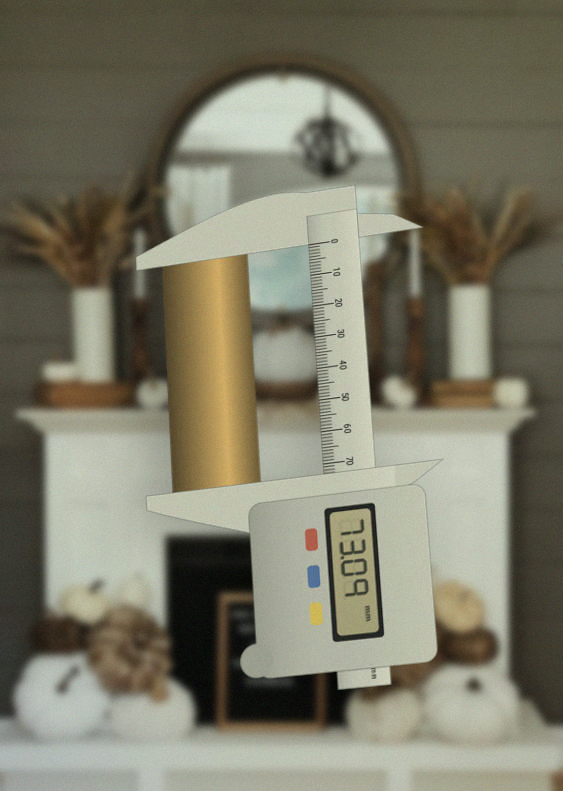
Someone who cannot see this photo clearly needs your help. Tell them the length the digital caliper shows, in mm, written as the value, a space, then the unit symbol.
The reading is 73.09 mm
